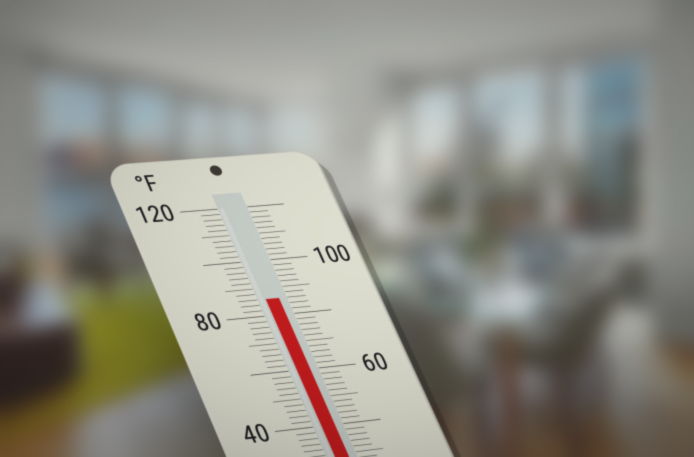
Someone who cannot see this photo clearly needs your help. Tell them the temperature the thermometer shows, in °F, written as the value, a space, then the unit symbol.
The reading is 86 °F
